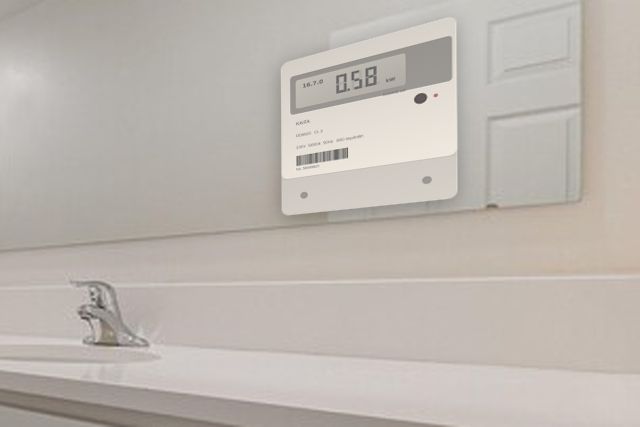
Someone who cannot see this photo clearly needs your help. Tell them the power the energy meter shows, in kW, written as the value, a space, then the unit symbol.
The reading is 0.58 kW
